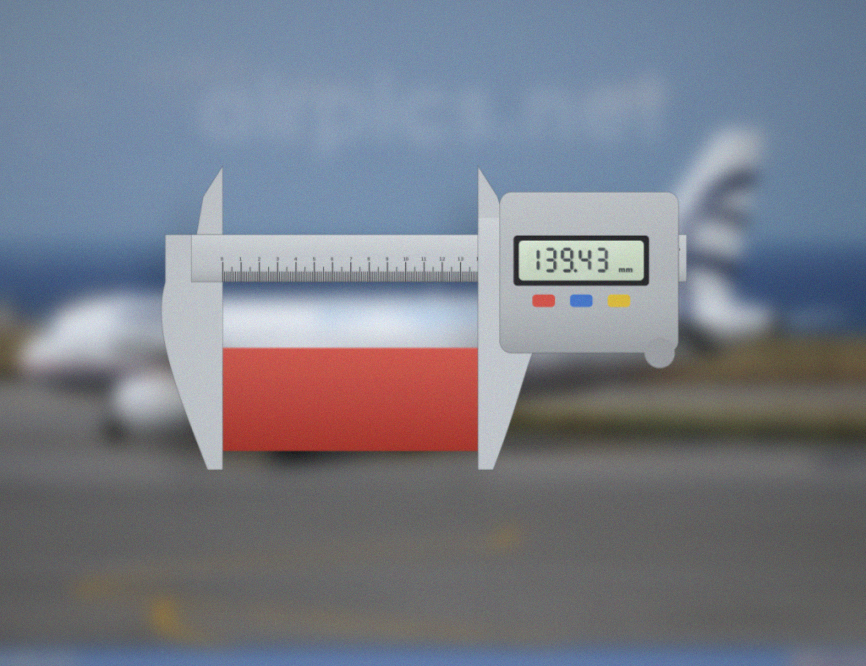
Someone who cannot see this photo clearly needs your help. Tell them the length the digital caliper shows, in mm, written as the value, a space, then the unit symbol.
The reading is 139.43 mm
